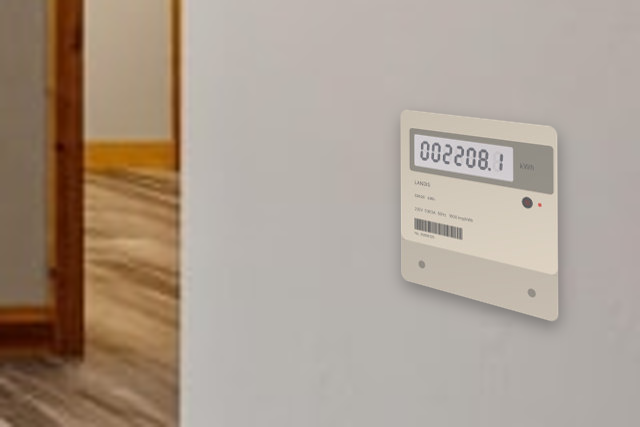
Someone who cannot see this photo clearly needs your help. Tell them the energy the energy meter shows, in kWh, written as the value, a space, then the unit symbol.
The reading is 2208.1 kWh
